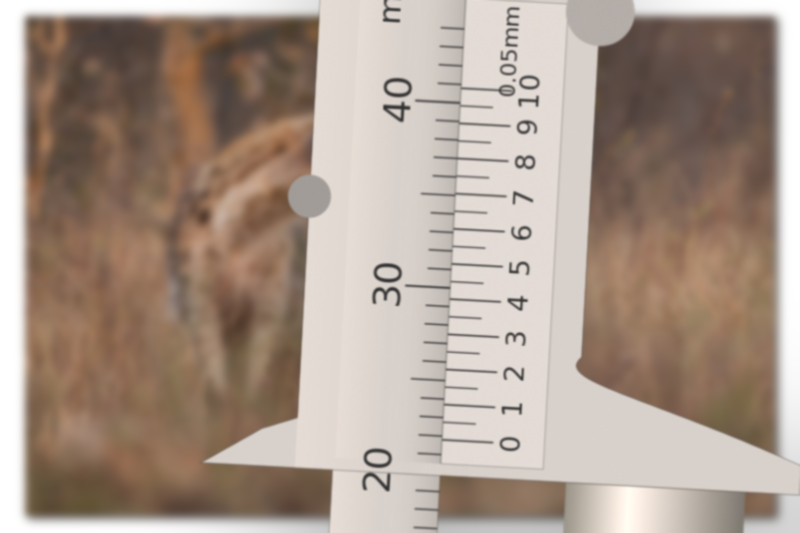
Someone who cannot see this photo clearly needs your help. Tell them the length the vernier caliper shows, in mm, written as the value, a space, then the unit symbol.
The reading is 21.8 mm
